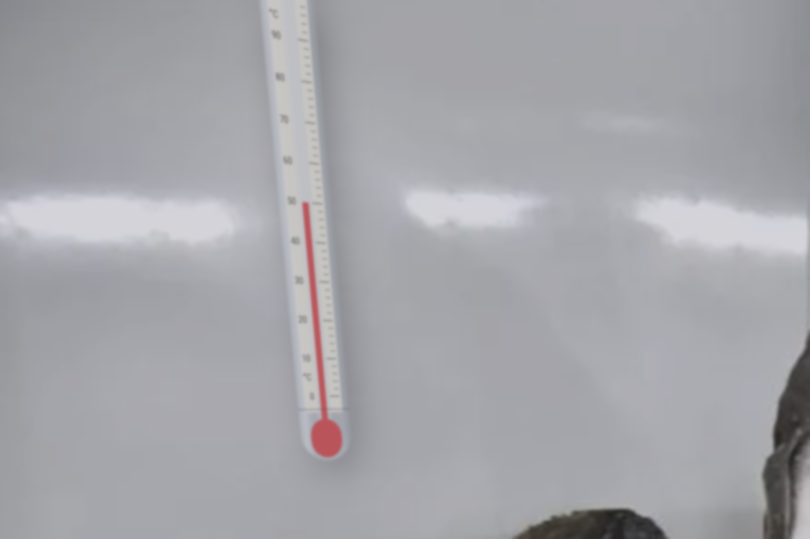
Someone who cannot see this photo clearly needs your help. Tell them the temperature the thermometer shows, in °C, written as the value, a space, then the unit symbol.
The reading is 50 °C
